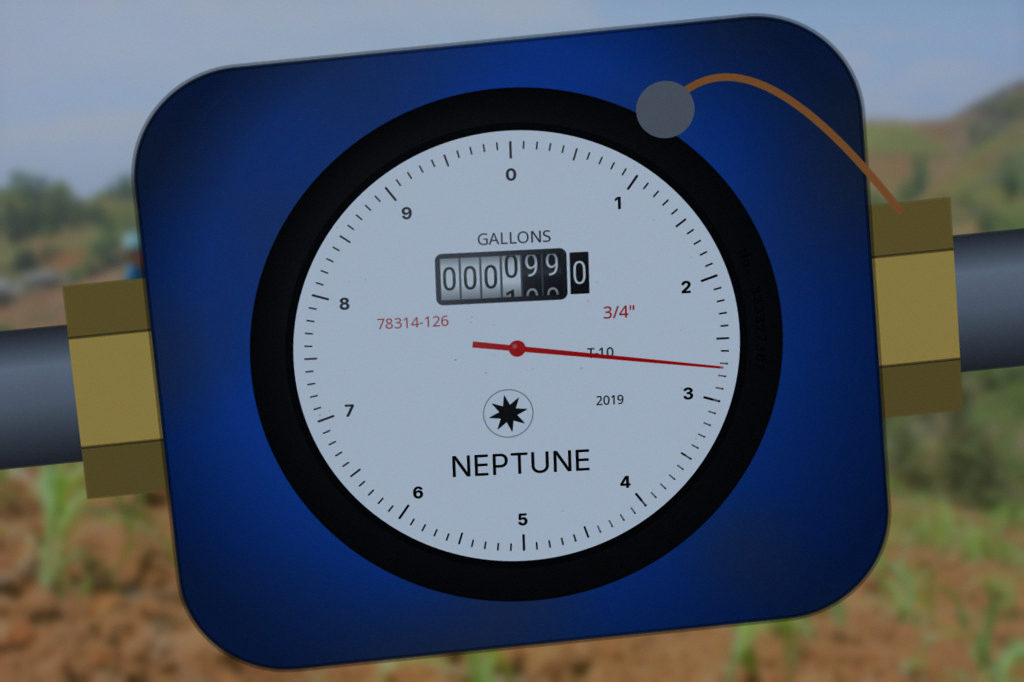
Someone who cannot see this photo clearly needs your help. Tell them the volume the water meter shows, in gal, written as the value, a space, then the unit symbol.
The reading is 992.7 gal
